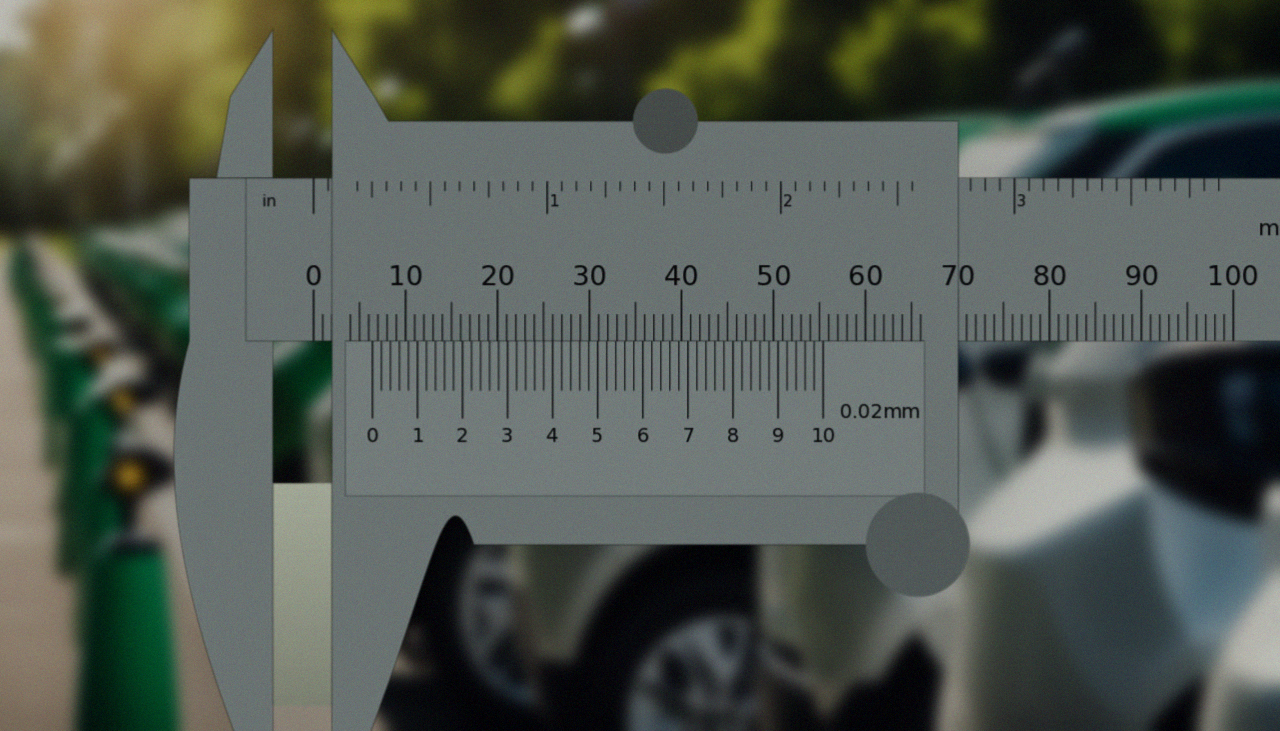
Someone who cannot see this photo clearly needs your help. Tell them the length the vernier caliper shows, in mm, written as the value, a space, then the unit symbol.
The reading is 6.4 mm
